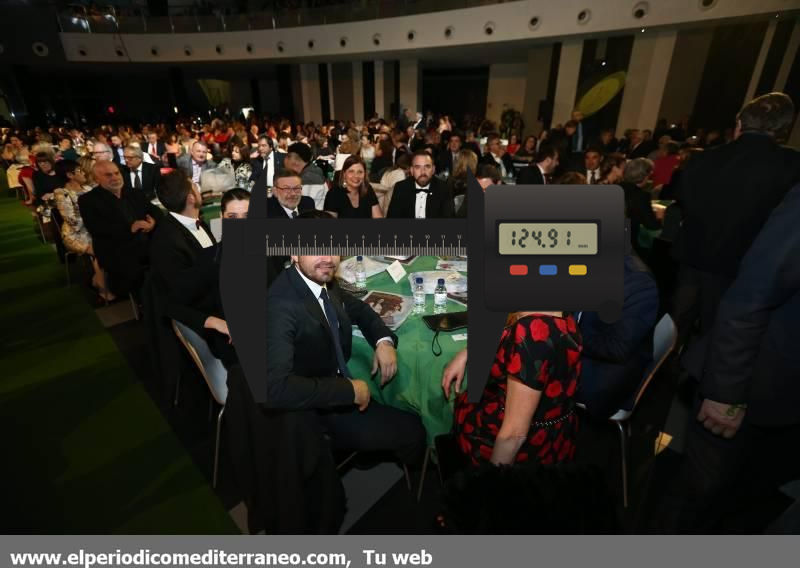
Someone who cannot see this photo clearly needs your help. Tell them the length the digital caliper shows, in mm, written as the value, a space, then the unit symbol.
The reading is 124.91 mm
